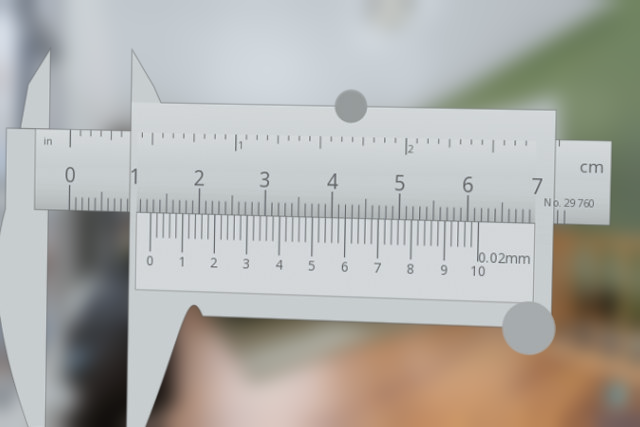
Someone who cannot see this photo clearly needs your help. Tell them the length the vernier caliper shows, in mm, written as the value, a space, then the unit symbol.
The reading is 12.6 mm
